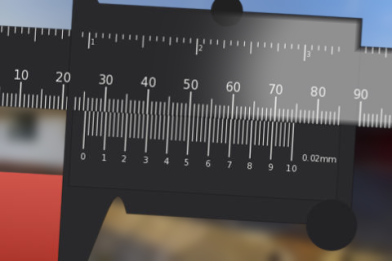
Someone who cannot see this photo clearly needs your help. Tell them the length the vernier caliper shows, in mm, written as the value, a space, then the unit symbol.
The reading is 25.5 mm
